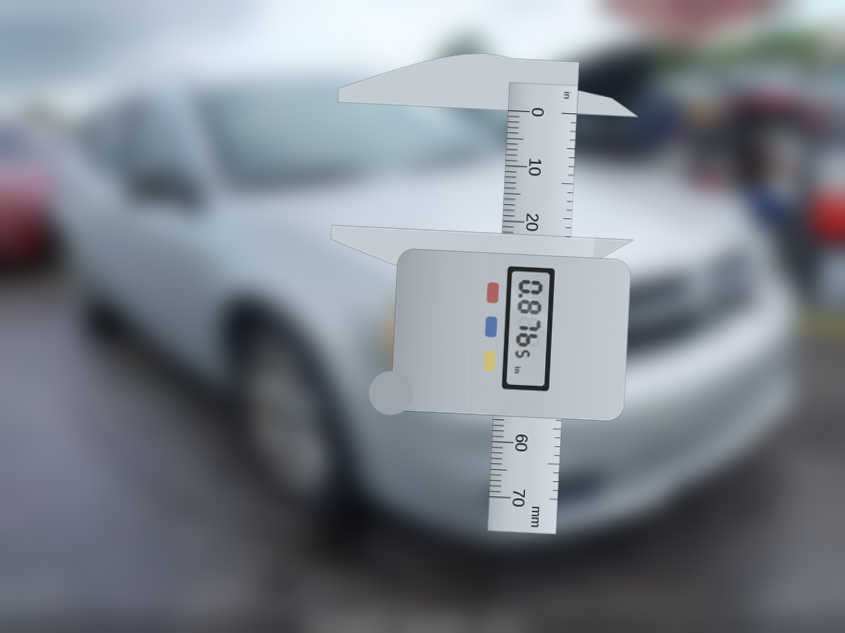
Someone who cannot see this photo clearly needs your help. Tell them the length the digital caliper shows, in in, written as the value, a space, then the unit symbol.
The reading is 0.8765 in
